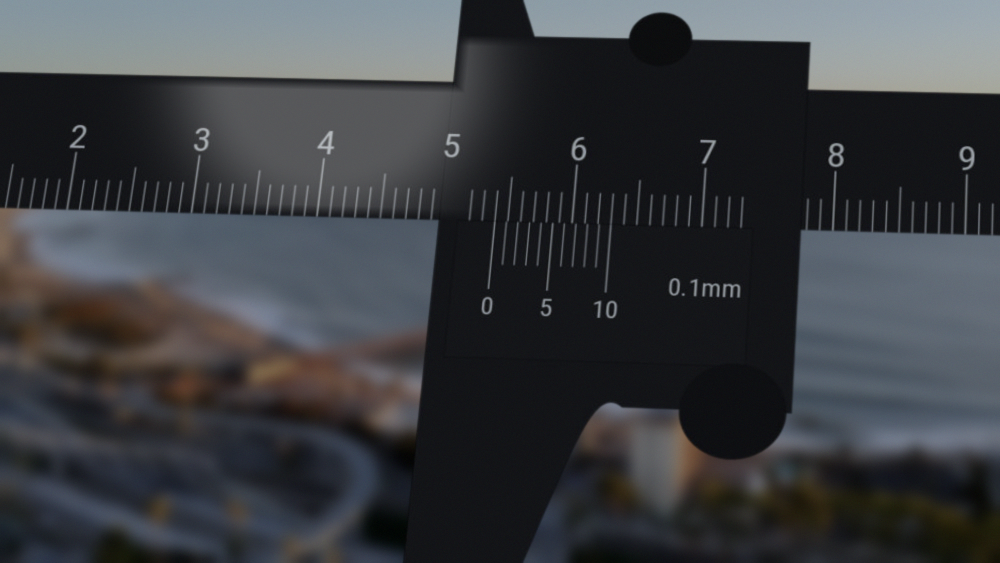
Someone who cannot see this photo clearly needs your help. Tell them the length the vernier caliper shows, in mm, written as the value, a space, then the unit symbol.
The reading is 54.0 mm
